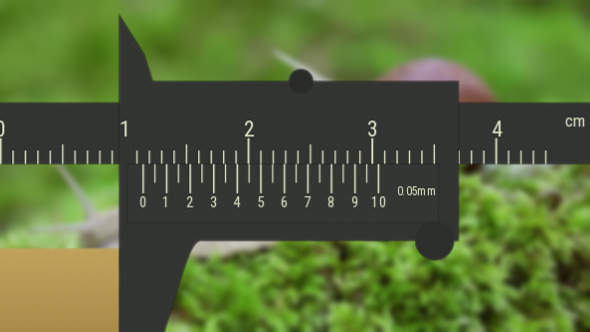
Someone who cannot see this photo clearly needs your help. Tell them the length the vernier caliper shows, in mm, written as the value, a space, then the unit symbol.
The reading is 11.5 mm
